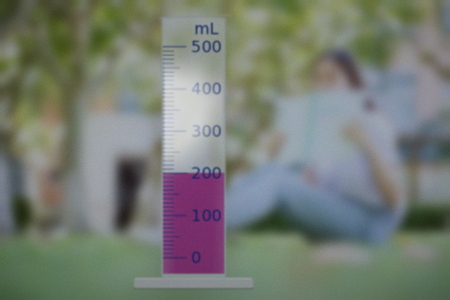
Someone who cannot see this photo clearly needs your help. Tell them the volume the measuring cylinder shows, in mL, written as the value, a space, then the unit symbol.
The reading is 200 mL
